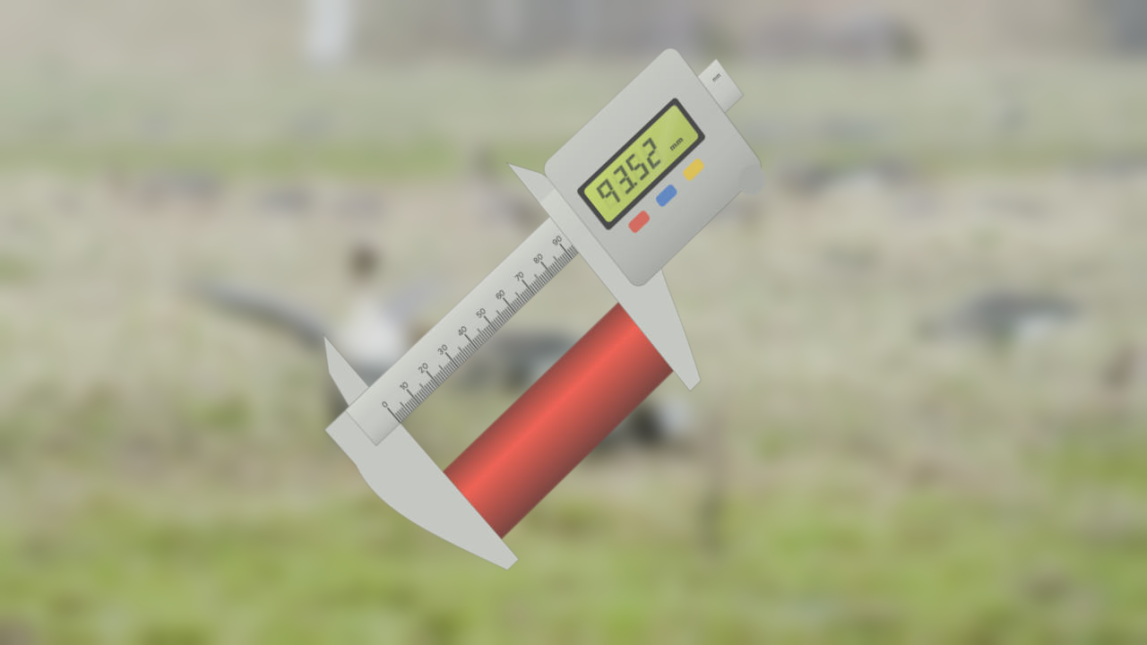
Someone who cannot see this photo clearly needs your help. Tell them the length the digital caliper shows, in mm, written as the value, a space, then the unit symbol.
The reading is 93.52 mm
